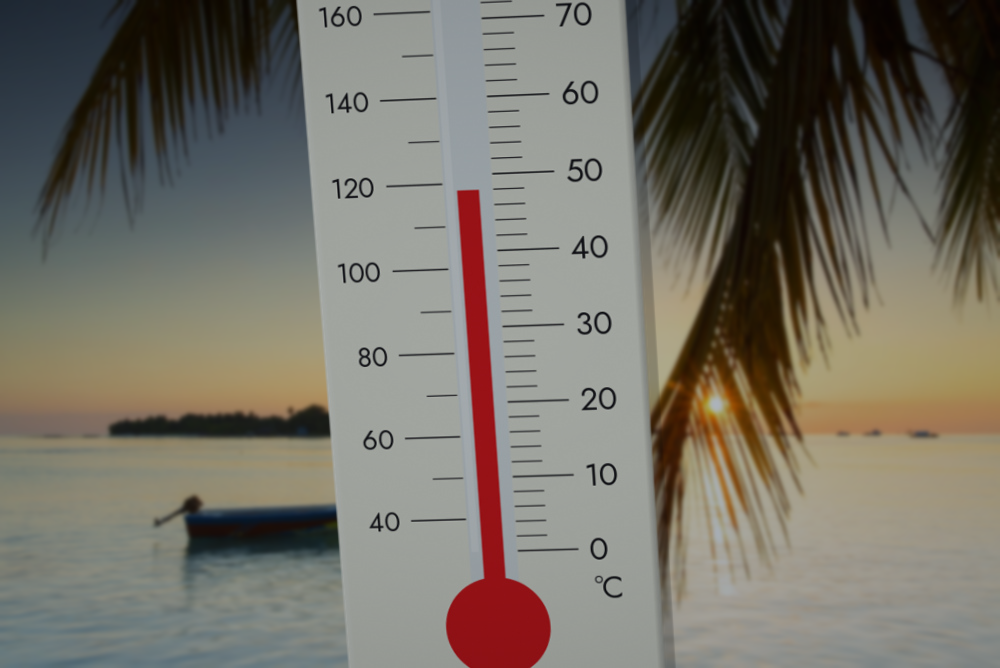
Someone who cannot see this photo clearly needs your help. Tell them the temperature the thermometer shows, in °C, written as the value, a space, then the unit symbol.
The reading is 48 °C
